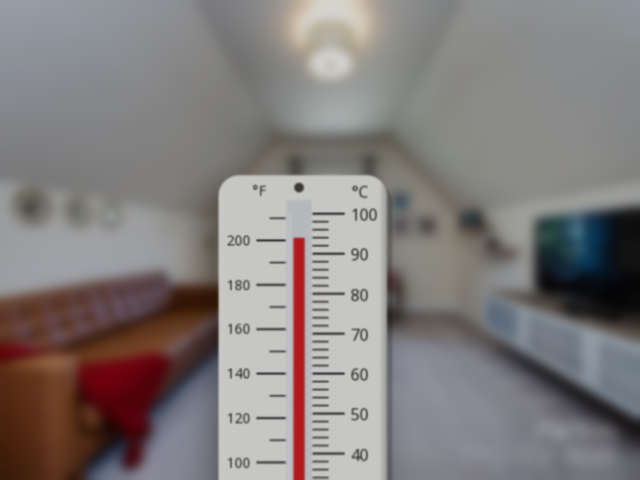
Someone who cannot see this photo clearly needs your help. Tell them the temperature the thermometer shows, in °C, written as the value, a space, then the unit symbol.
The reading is 94 °C
